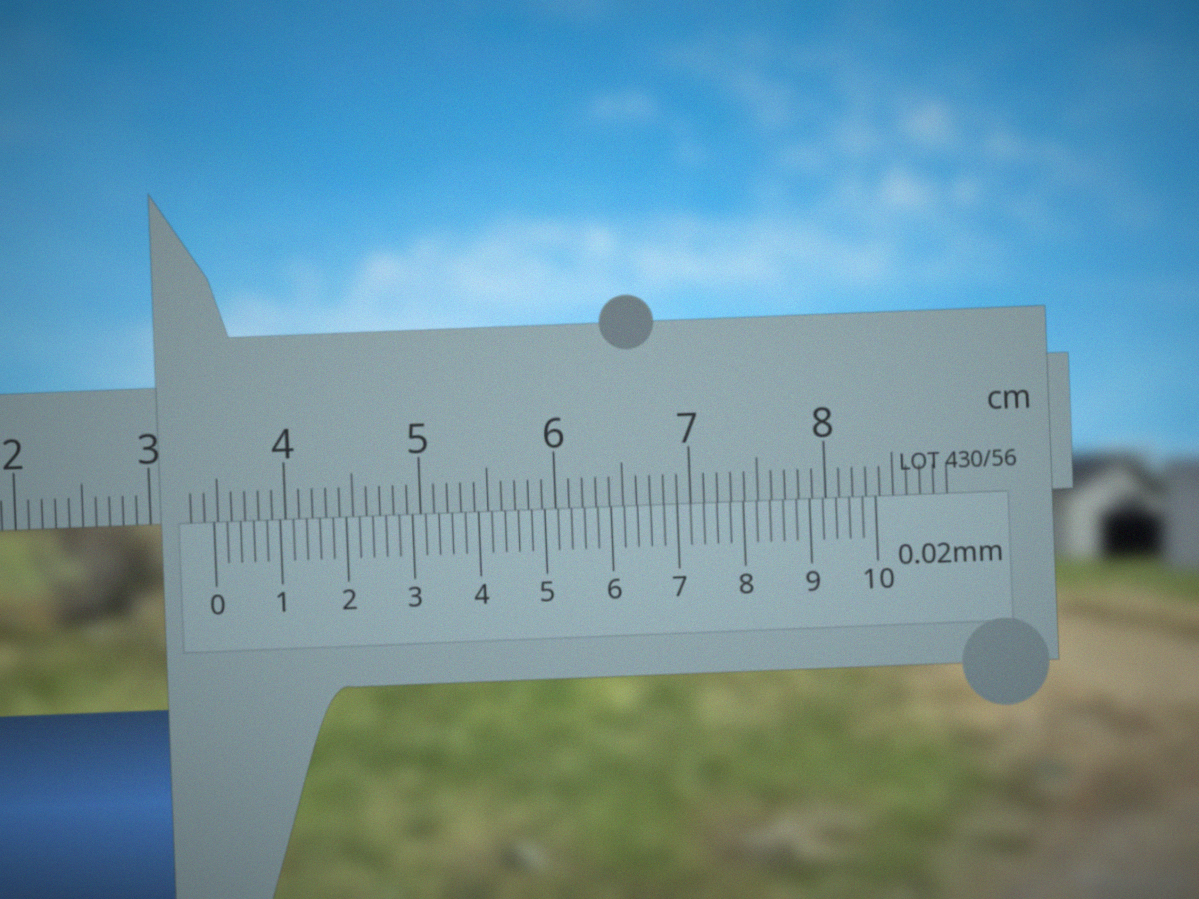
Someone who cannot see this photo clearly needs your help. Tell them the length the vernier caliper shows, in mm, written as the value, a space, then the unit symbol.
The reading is 34.7 mm
